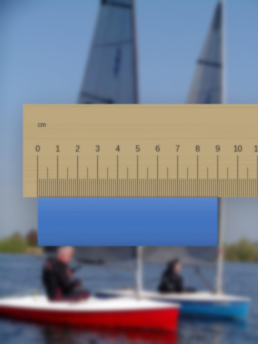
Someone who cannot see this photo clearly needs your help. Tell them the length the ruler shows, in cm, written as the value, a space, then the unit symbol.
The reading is 9 cm
